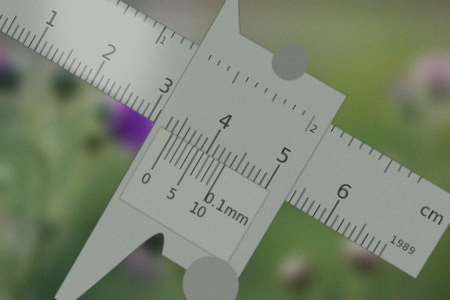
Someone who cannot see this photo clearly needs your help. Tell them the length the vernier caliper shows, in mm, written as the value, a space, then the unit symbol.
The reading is 34.2 mm
